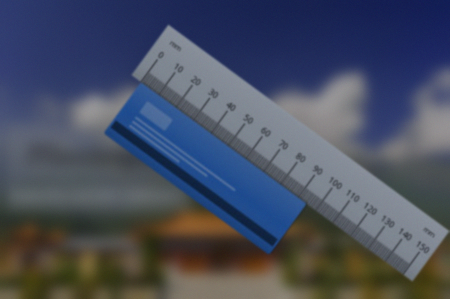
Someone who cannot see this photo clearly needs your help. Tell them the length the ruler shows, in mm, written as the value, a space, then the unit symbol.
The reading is 95 mm
